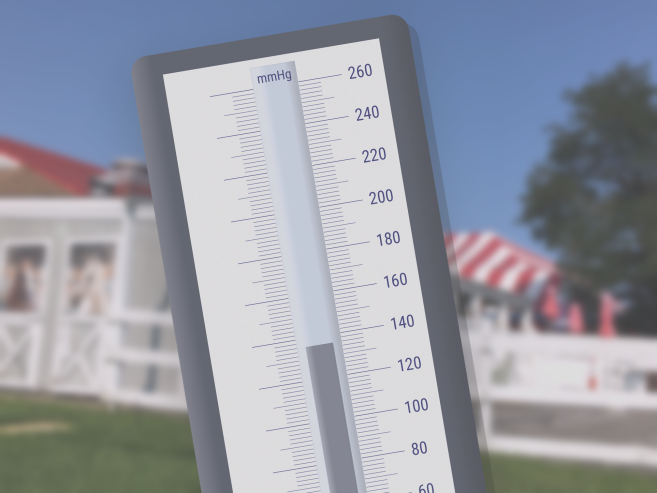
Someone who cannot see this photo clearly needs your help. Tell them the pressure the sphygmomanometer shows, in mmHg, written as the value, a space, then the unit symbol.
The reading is 136 mmHg
